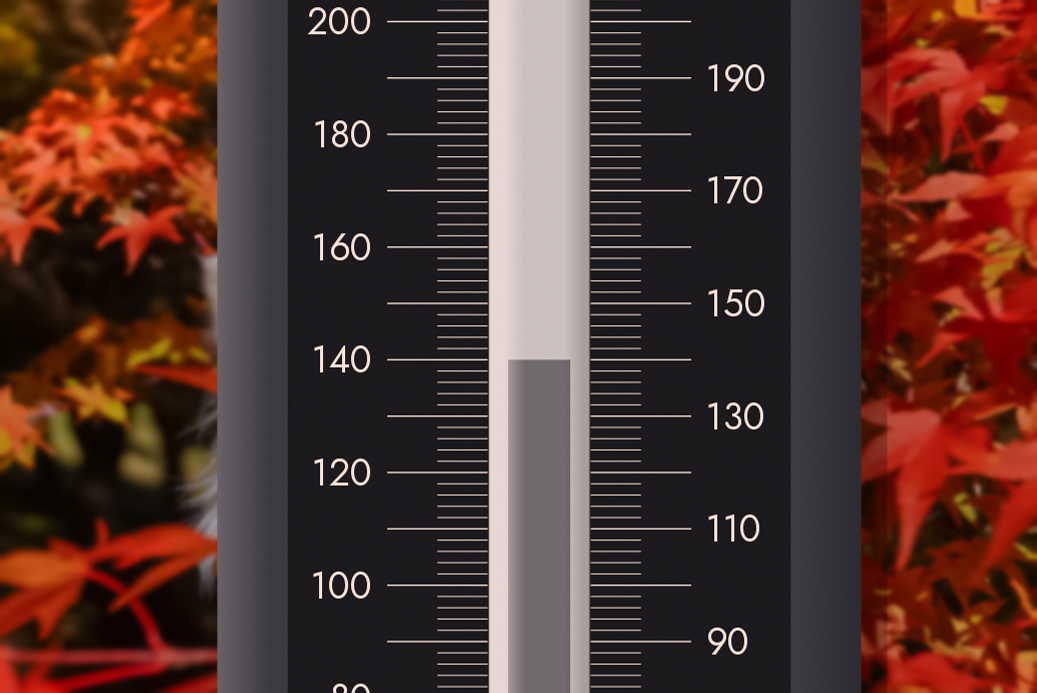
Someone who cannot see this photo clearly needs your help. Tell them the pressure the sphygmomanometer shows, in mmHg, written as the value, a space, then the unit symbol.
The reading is 140 mmHg
